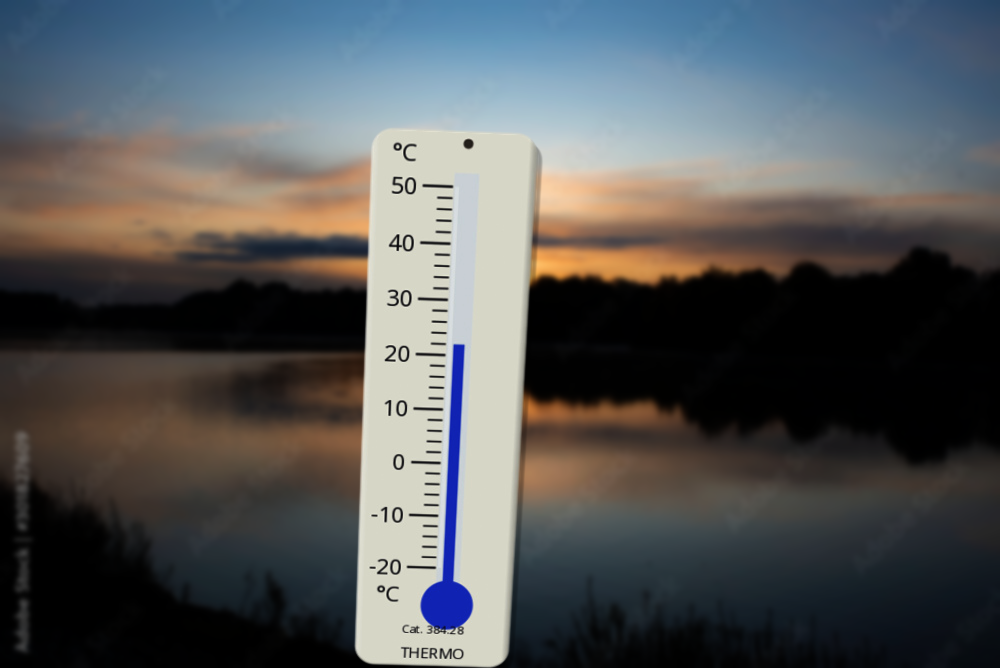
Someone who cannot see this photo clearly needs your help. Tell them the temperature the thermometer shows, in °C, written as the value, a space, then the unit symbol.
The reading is 22 °C
